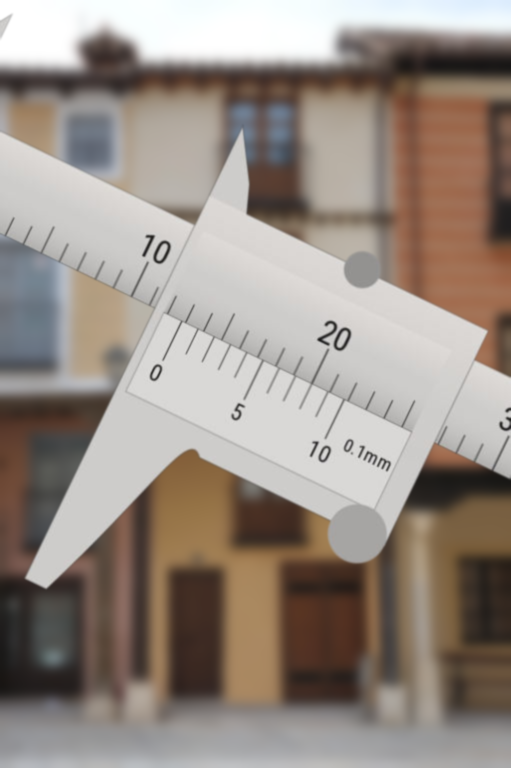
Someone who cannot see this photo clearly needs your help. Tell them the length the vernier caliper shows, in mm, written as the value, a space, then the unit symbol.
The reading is 12.8 mm
